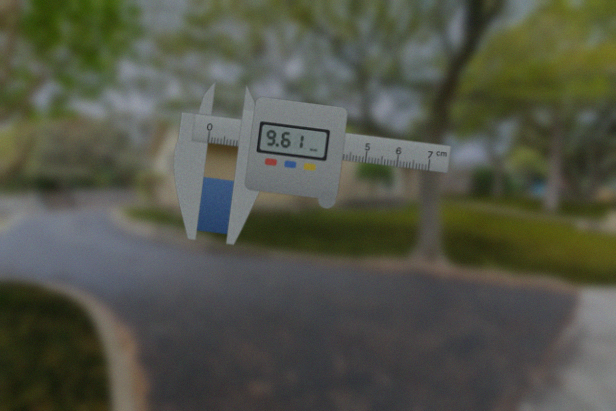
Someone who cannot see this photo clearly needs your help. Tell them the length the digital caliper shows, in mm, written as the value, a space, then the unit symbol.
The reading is 9.61 mm
